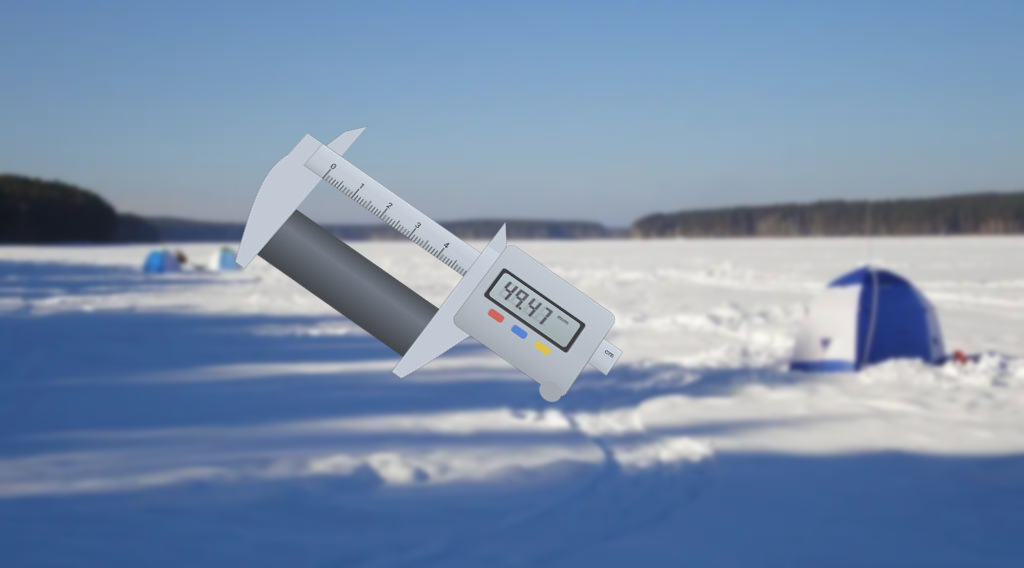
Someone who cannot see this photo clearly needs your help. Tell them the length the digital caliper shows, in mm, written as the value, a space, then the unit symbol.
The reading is 49.47 mm
